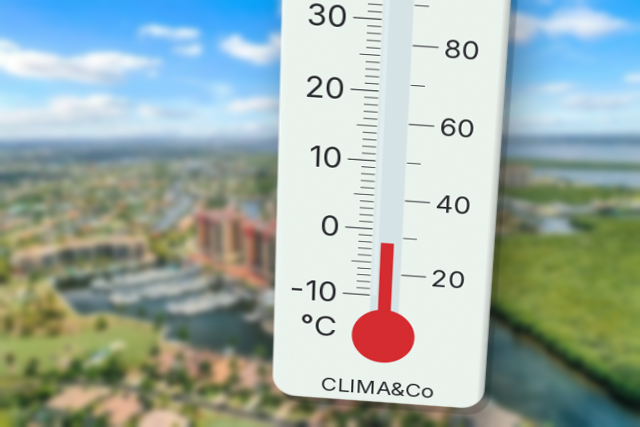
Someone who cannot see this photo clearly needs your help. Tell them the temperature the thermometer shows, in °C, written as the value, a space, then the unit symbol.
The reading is -2 °C
